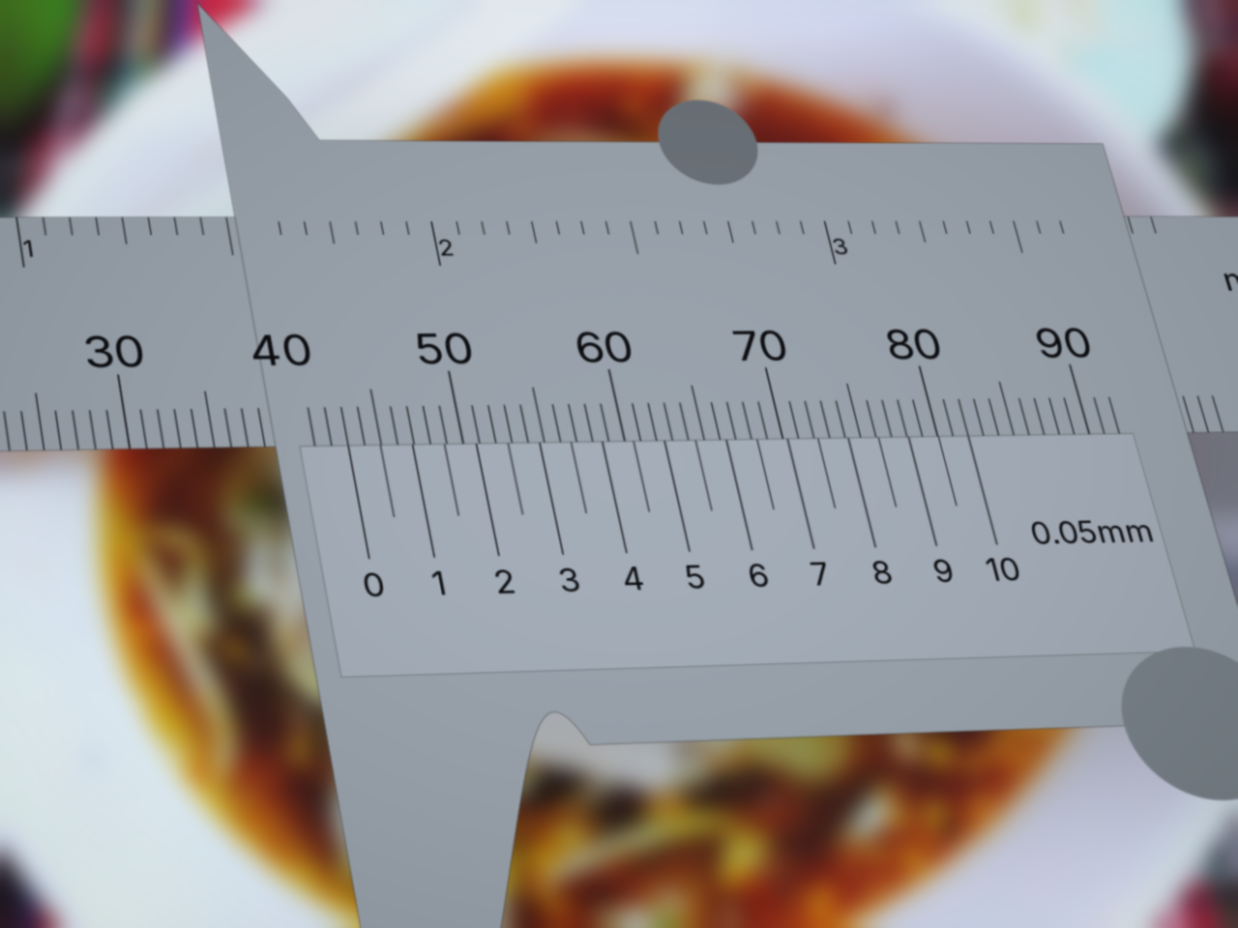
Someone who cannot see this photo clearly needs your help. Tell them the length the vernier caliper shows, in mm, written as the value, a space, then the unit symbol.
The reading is 43.0 mm
